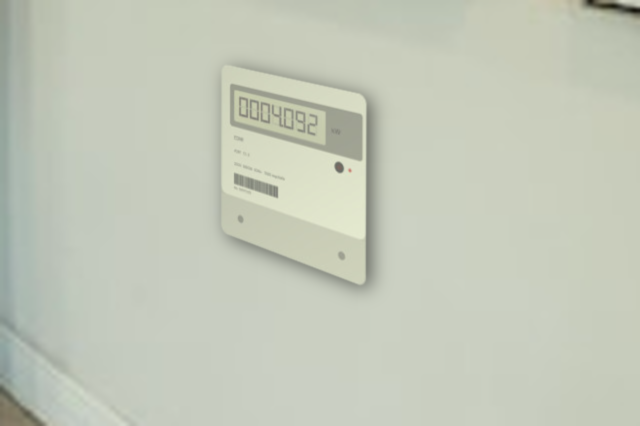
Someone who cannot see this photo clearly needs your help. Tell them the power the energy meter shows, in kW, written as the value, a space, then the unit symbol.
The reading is 4.092 kW
